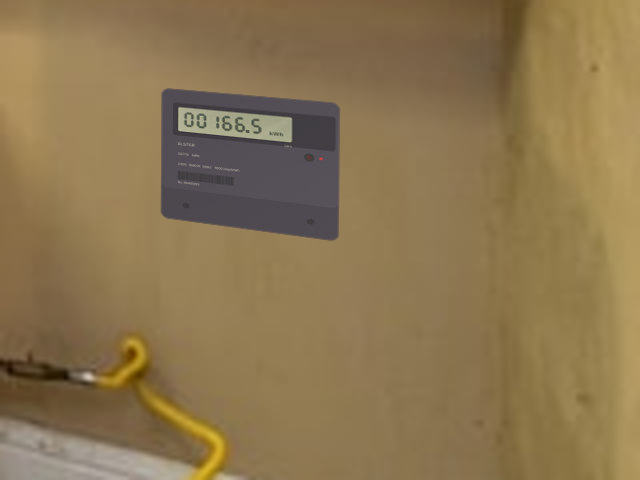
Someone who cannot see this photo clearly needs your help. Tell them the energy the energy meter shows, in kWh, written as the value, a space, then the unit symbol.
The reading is 166.5 kWh
